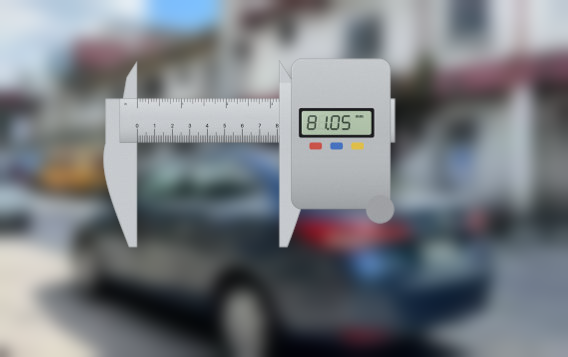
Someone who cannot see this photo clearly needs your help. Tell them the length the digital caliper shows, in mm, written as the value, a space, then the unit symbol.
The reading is 81.05 mm
